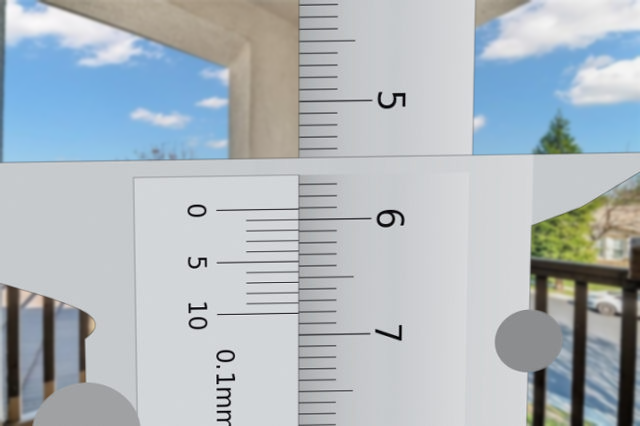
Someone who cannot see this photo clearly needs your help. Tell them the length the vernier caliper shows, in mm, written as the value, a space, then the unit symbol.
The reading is 59.1 mm
